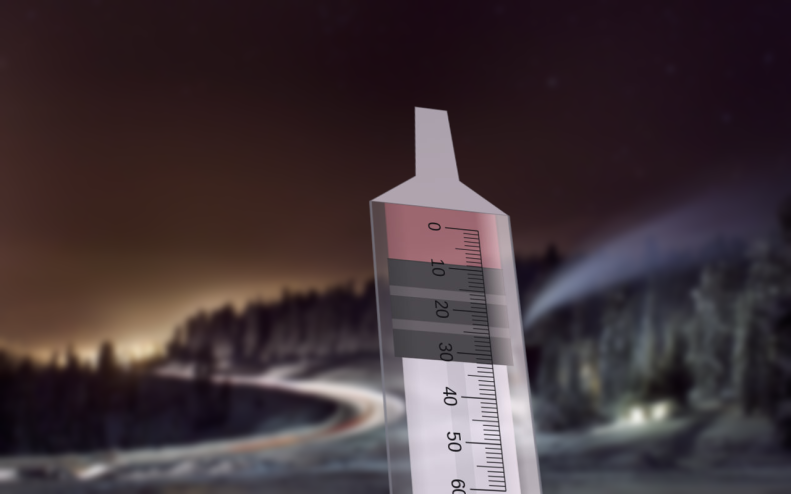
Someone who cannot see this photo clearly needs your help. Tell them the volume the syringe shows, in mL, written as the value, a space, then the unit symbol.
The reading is 9 mL
